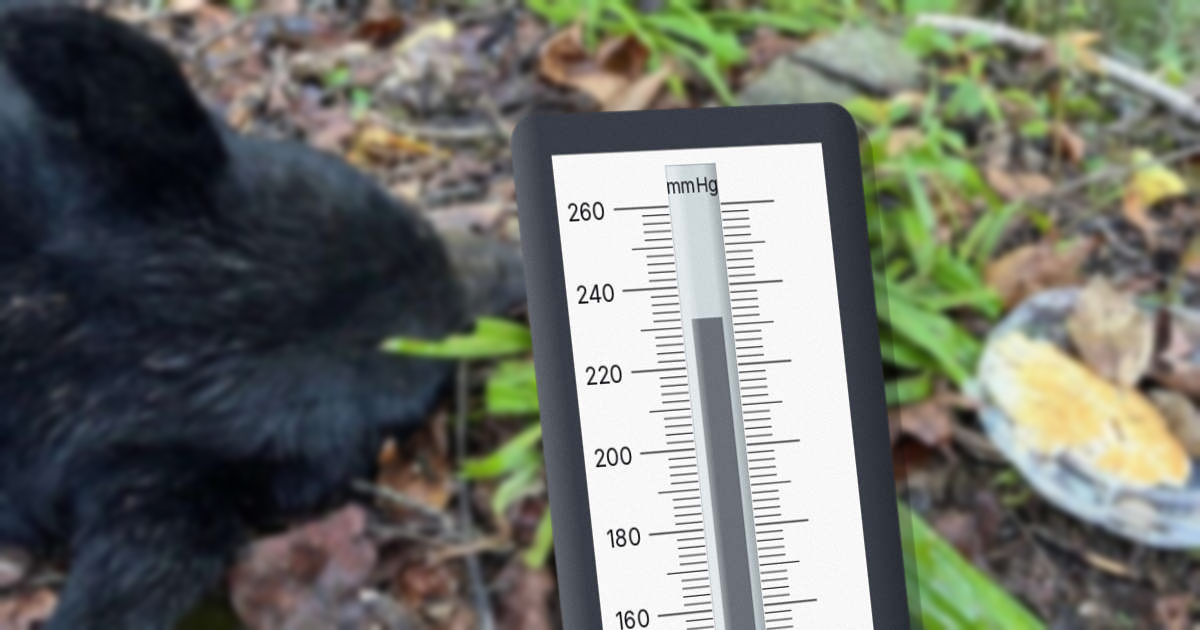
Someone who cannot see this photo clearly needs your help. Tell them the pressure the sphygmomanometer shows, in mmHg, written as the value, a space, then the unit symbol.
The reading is 232 mmHg
